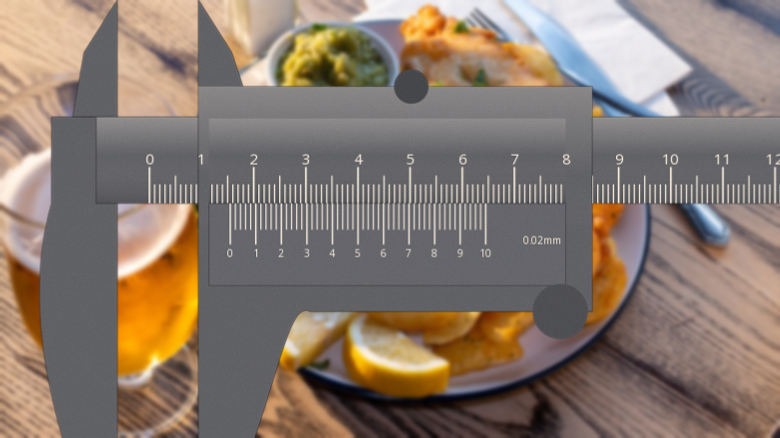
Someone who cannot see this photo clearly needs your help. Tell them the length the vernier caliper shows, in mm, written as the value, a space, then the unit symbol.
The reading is 15.5 mm
